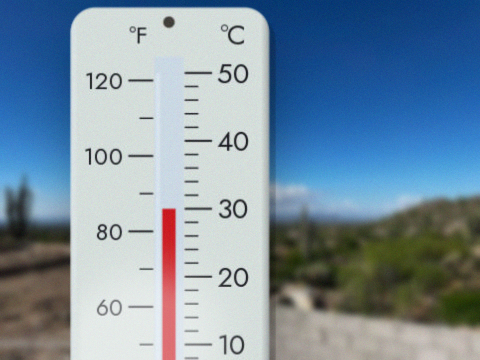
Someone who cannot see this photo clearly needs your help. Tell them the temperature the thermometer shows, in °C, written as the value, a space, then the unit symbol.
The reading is 30 °C
